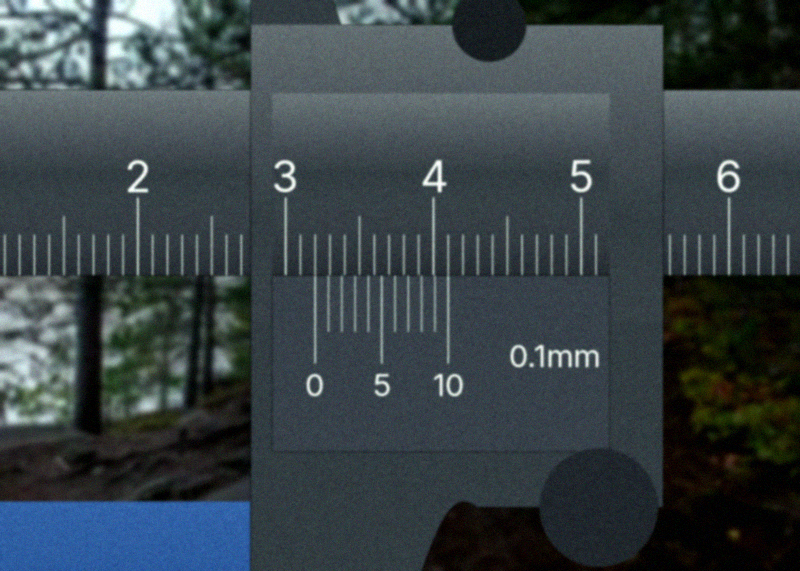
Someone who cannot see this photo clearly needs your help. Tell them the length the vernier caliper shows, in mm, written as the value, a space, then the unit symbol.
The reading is 32.0 mm
